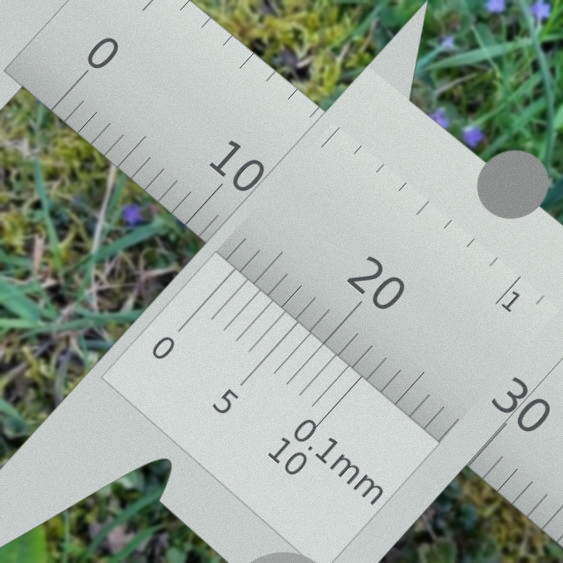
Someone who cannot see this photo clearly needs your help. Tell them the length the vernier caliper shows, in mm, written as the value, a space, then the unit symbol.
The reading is 13.7 mm
